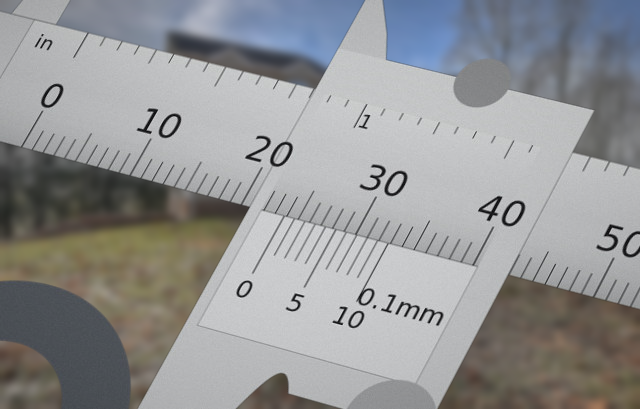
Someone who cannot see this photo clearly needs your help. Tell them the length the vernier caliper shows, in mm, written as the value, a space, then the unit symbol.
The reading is 23.8 mm
